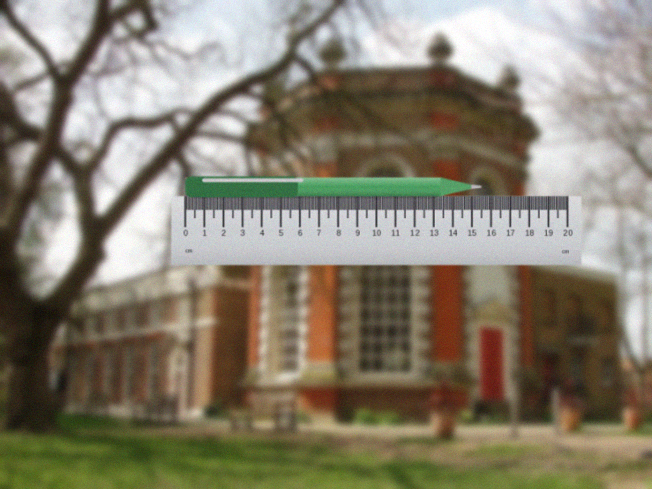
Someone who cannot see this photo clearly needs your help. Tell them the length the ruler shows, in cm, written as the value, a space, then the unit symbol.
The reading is 15.5 cm
